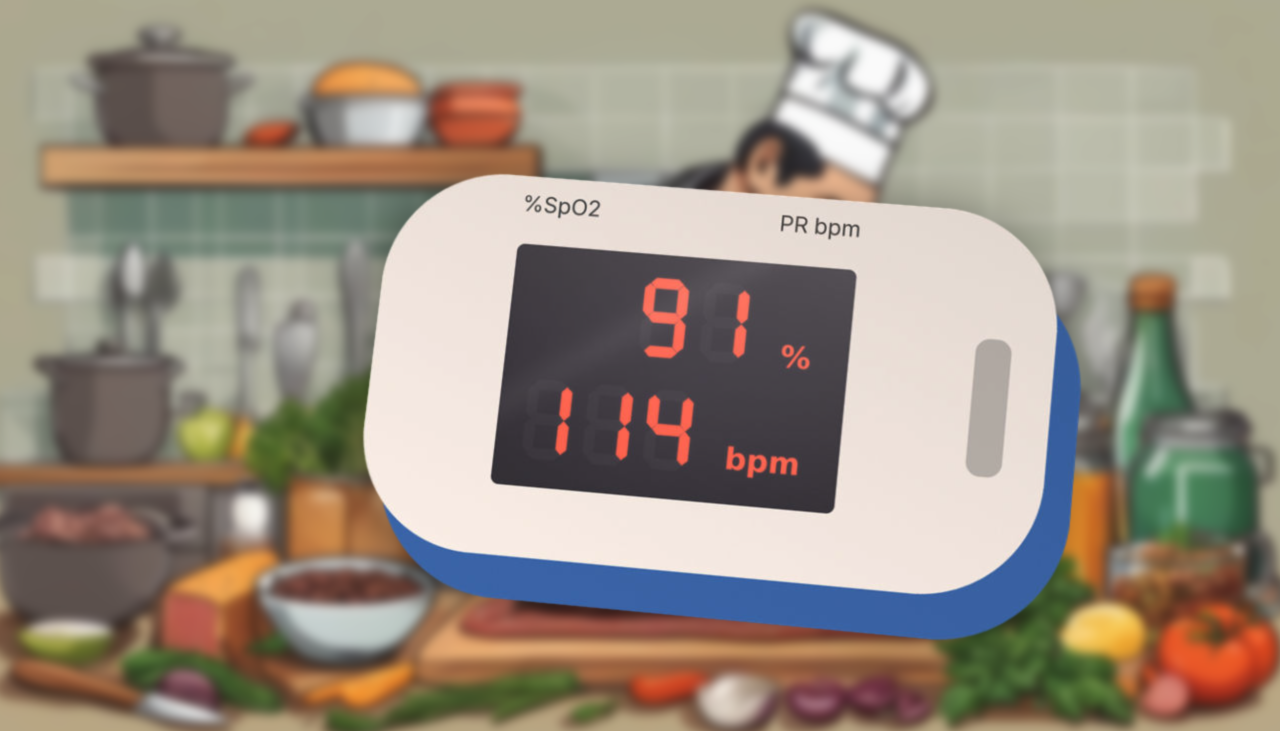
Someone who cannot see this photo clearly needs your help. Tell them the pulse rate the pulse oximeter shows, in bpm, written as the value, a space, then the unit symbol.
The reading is 114 bpm
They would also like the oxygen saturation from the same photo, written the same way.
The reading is 91 %
